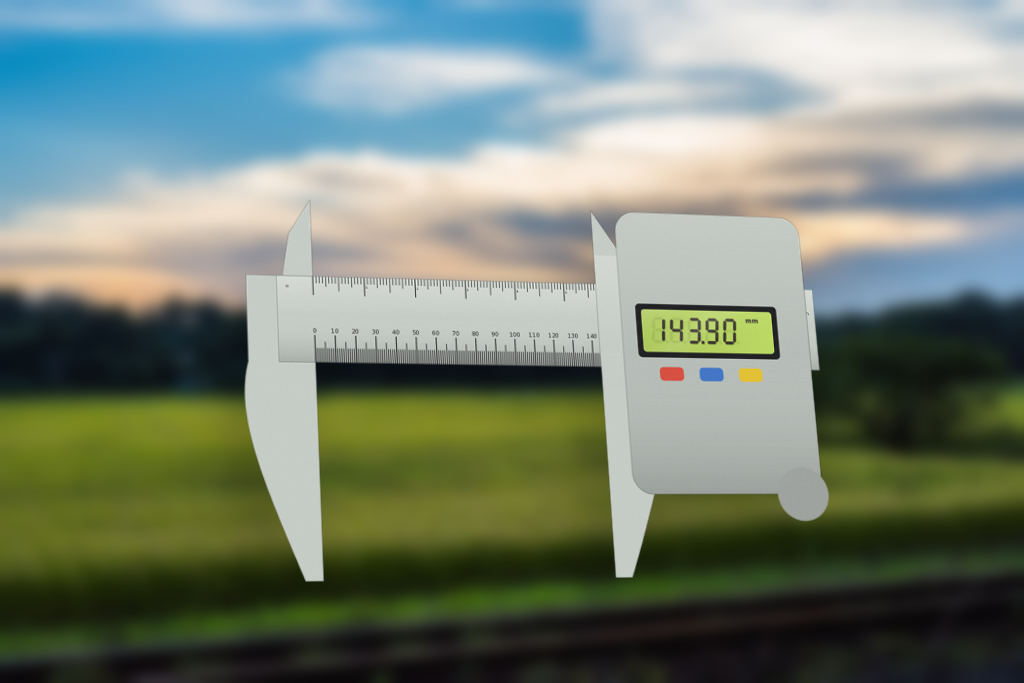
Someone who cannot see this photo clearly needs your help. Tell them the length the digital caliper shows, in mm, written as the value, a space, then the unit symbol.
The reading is 143.90 mm
